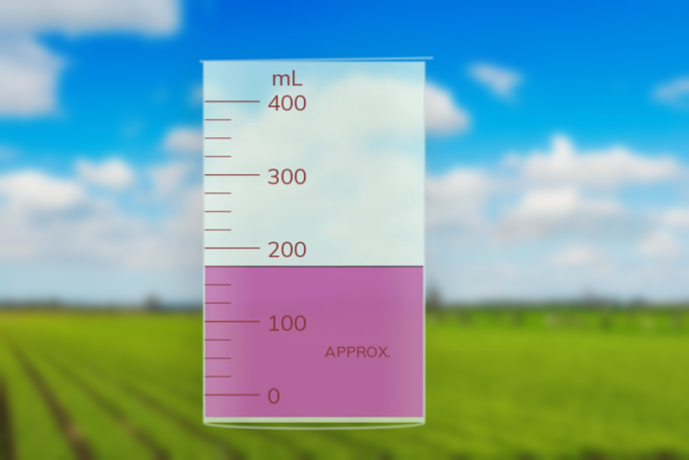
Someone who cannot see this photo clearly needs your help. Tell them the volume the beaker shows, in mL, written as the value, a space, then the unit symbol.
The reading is 175 mL
